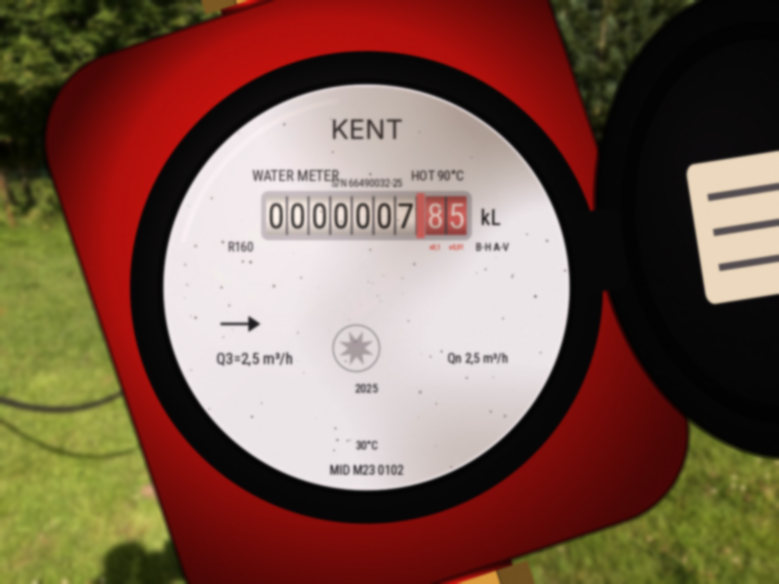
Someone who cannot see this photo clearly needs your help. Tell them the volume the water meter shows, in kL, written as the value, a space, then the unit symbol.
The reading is 7.85 kL
